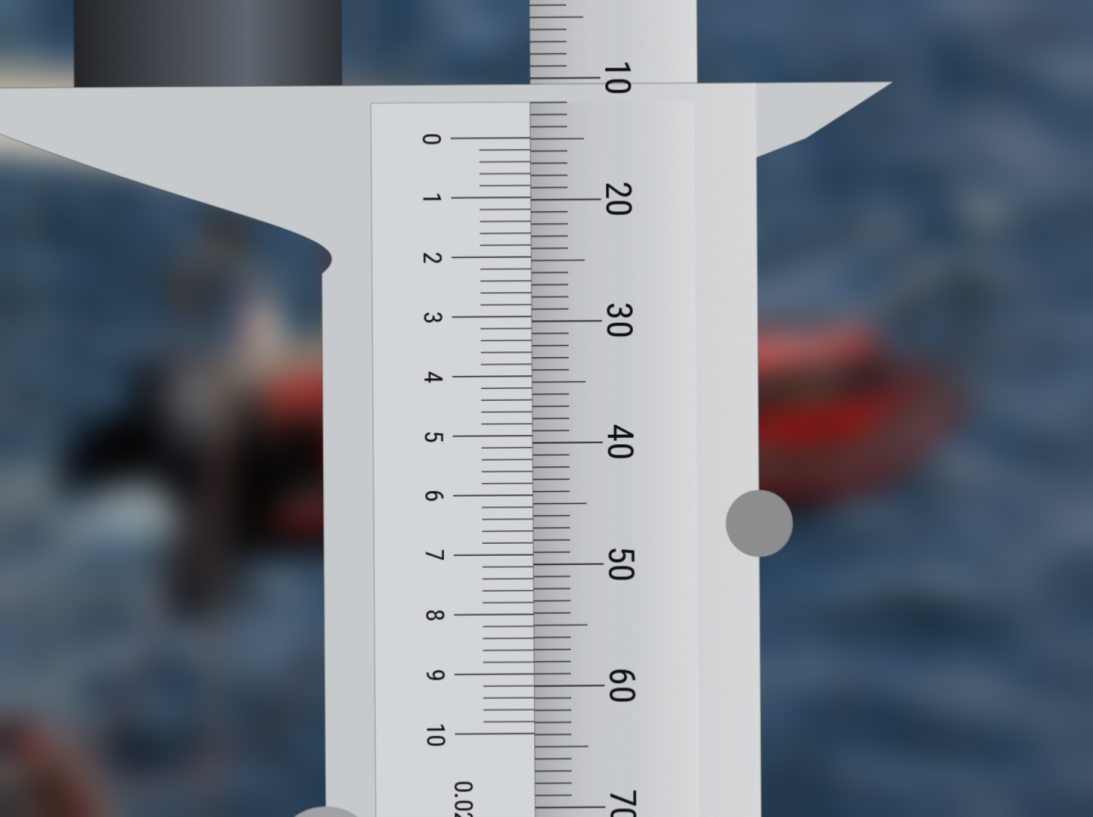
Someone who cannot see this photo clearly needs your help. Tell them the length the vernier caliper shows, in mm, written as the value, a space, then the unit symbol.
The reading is 14.9 mm
